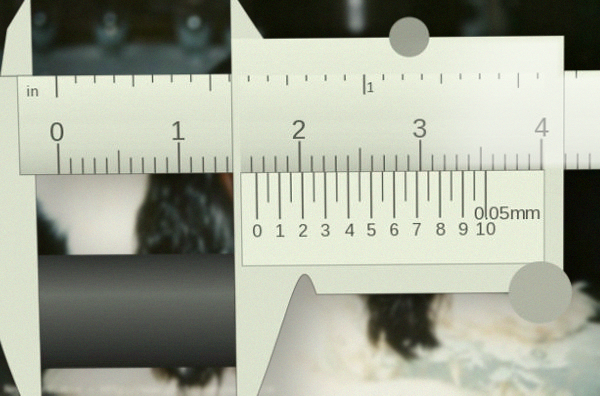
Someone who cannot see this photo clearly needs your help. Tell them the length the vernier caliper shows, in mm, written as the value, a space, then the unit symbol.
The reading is 16.4 mm
